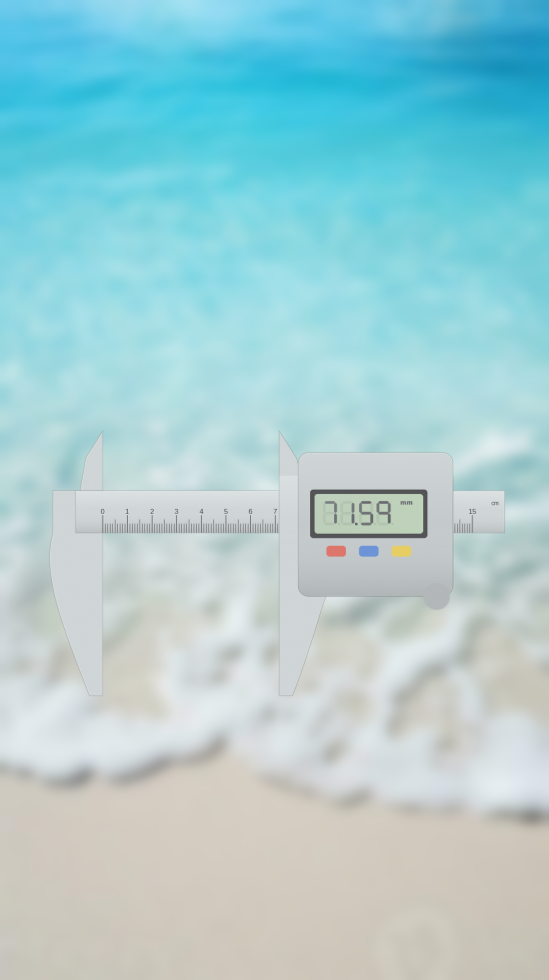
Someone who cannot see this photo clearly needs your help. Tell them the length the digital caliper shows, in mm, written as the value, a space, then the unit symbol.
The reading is 71.59 mm
